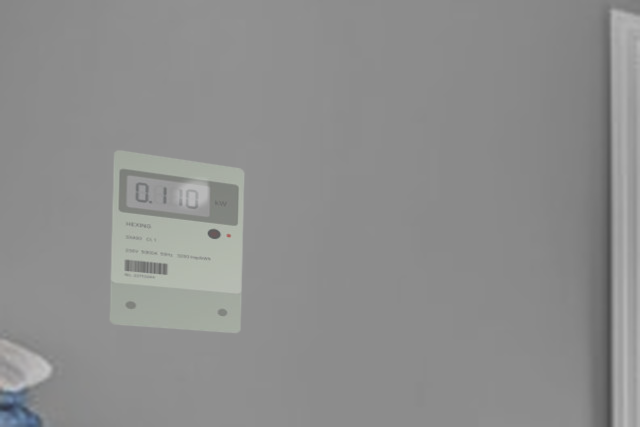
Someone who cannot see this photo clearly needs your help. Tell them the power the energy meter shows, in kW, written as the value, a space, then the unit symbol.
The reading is 0.110 kW
